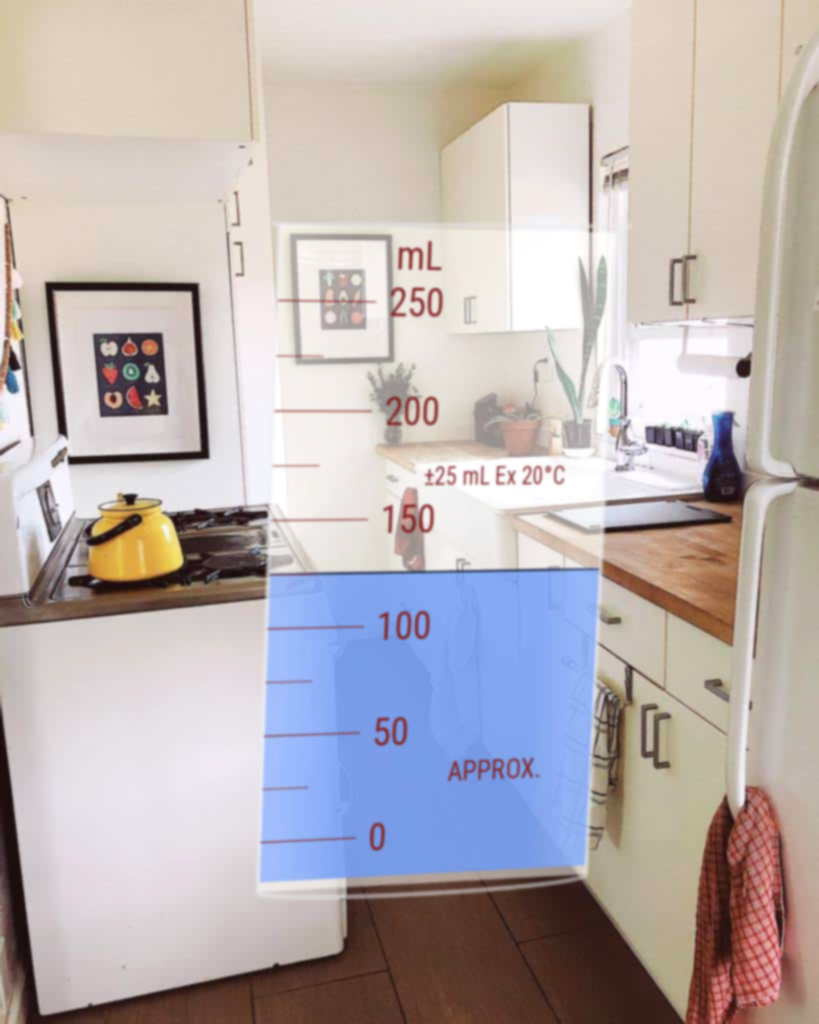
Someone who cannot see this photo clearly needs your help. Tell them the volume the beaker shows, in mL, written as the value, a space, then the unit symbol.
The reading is 125 mL
